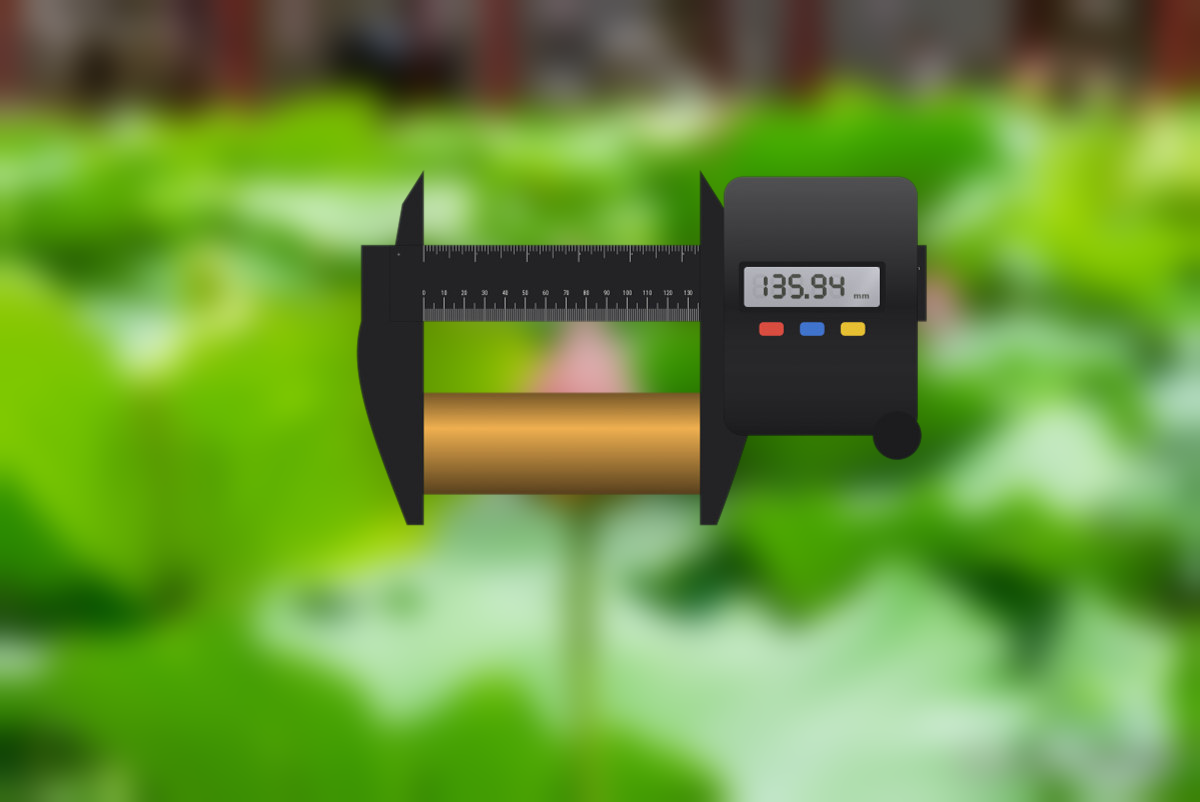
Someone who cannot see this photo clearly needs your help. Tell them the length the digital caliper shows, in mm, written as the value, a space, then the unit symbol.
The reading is 135.94 mm
